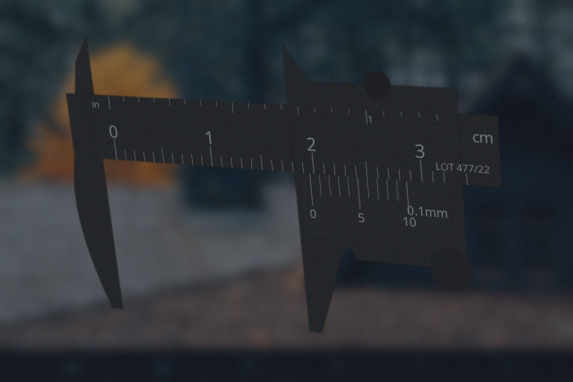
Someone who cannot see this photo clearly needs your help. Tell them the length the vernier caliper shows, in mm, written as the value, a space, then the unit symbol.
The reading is 19.6 mm
